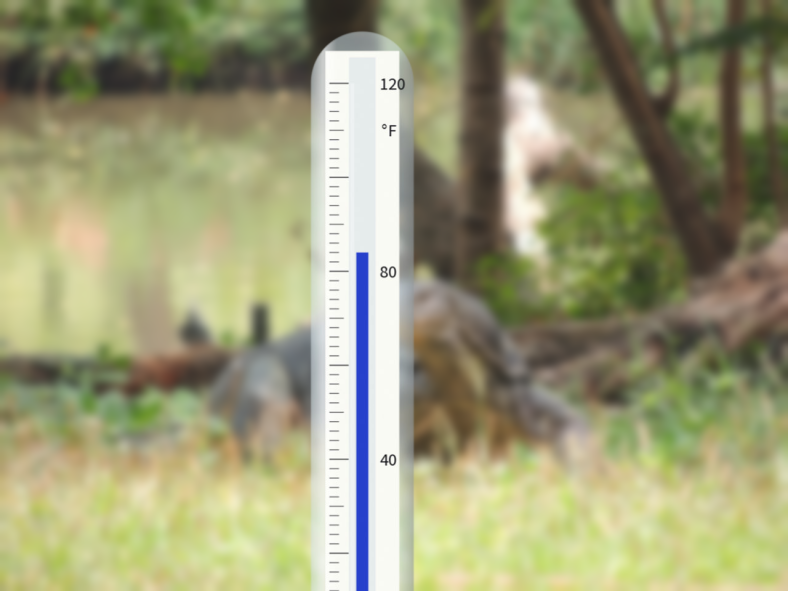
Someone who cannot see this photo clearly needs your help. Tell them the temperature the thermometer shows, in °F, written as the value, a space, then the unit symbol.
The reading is 84 °F
